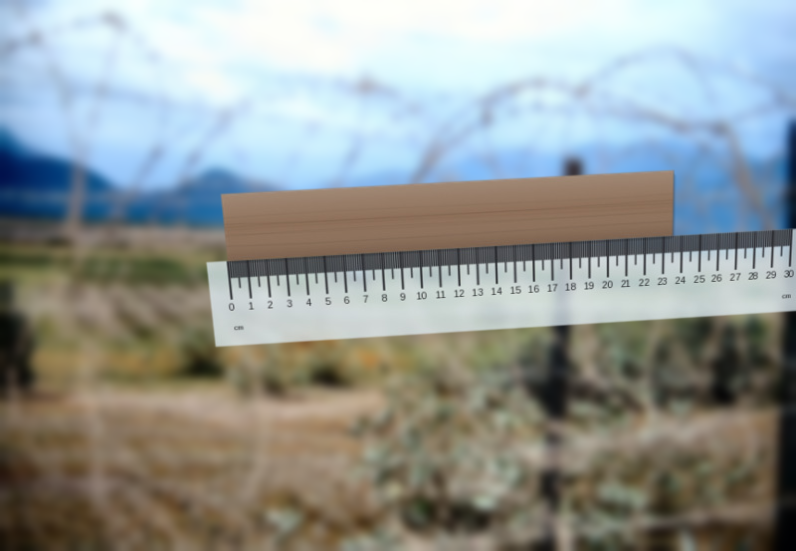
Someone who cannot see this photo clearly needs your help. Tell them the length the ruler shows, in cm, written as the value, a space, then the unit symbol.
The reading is 23.5 cm
